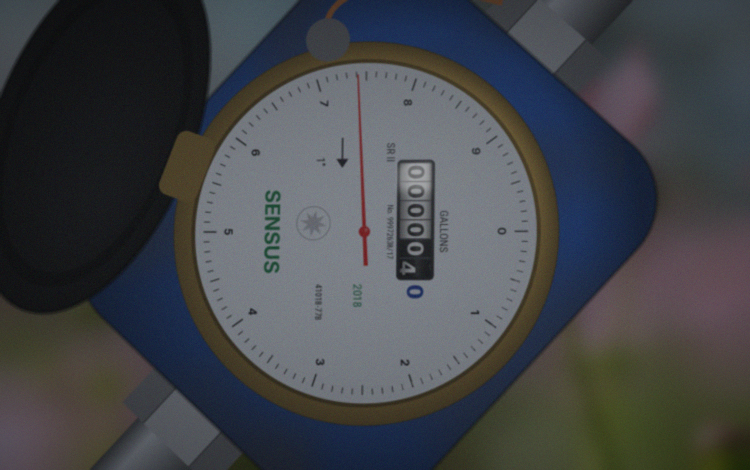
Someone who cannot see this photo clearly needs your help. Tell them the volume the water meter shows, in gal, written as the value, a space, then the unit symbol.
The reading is 37.4 gal
